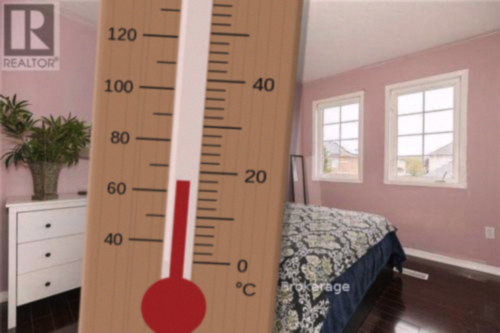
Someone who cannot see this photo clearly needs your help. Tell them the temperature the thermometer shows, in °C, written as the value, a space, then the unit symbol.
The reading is 18 °C
